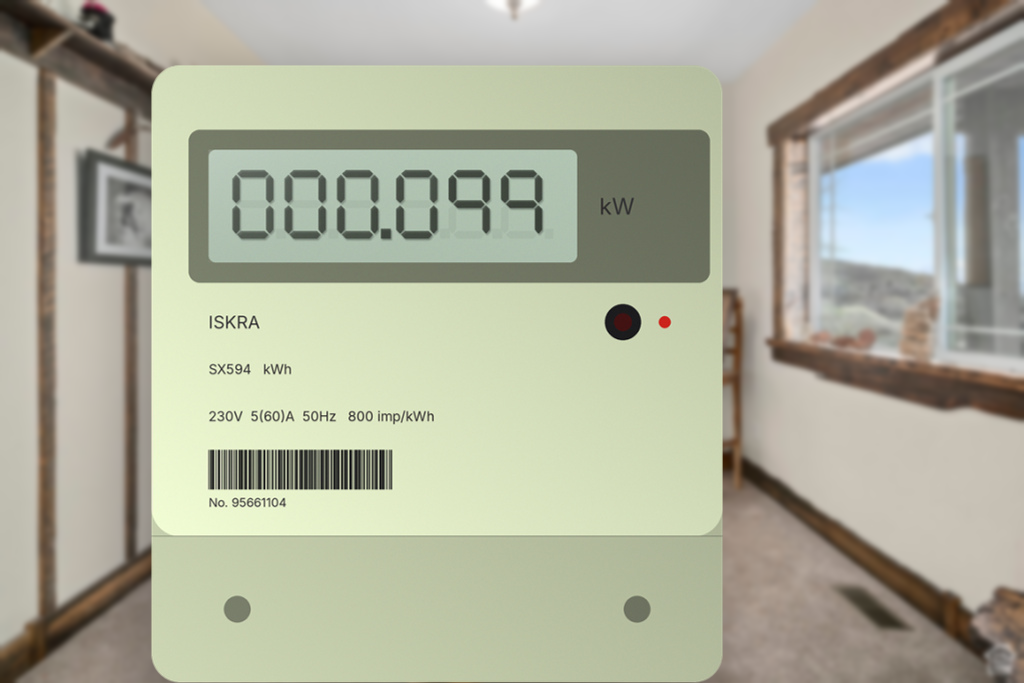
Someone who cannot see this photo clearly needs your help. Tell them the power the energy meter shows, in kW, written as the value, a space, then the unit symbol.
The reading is 0.099 kW
